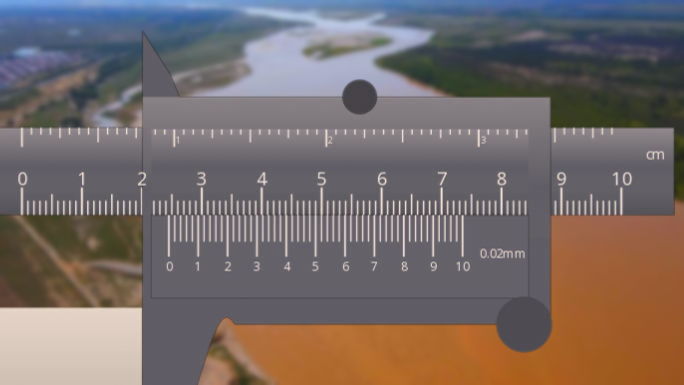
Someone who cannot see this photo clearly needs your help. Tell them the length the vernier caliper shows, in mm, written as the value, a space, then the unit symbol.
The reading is 24.5 mm
